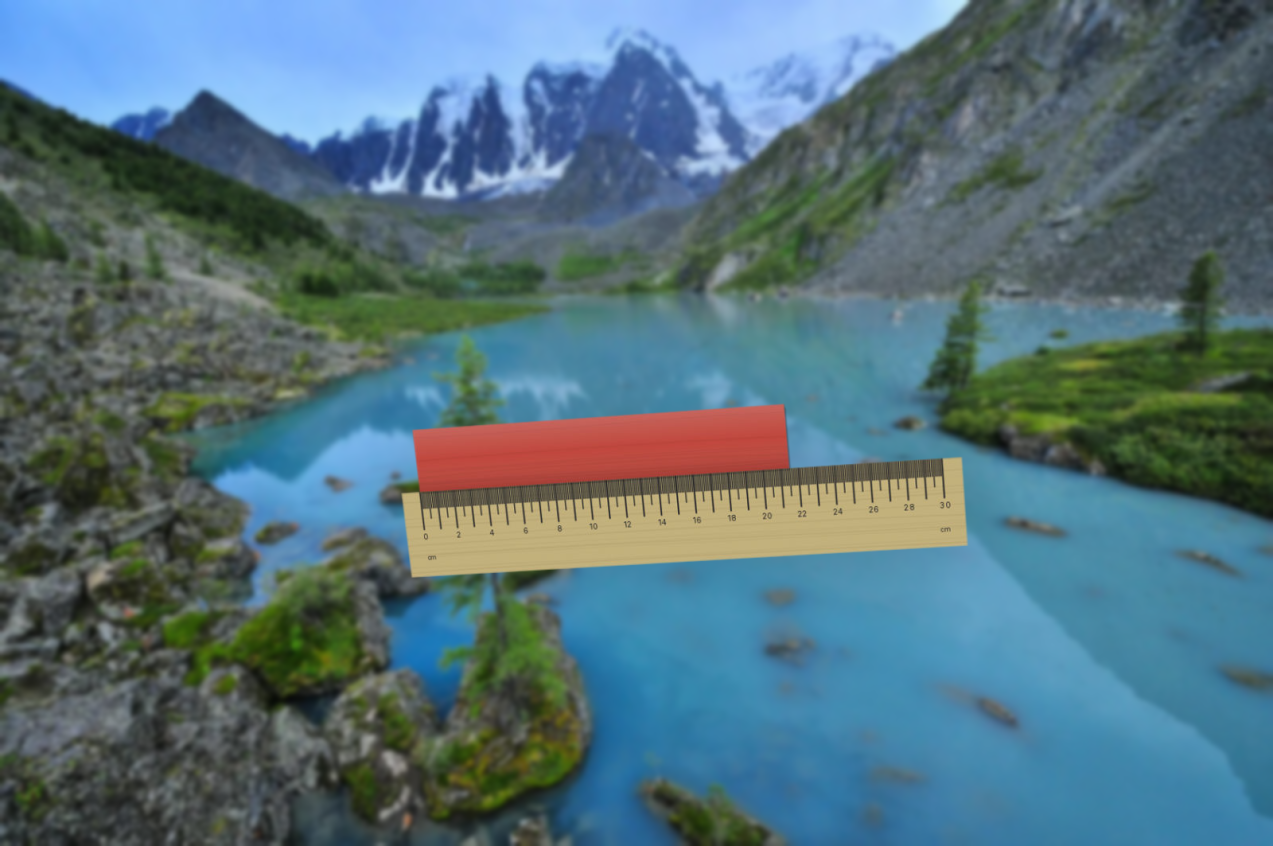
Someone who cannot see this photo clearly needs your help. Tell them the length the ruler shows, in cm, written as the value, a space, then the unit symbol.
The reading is 21.5 cm
